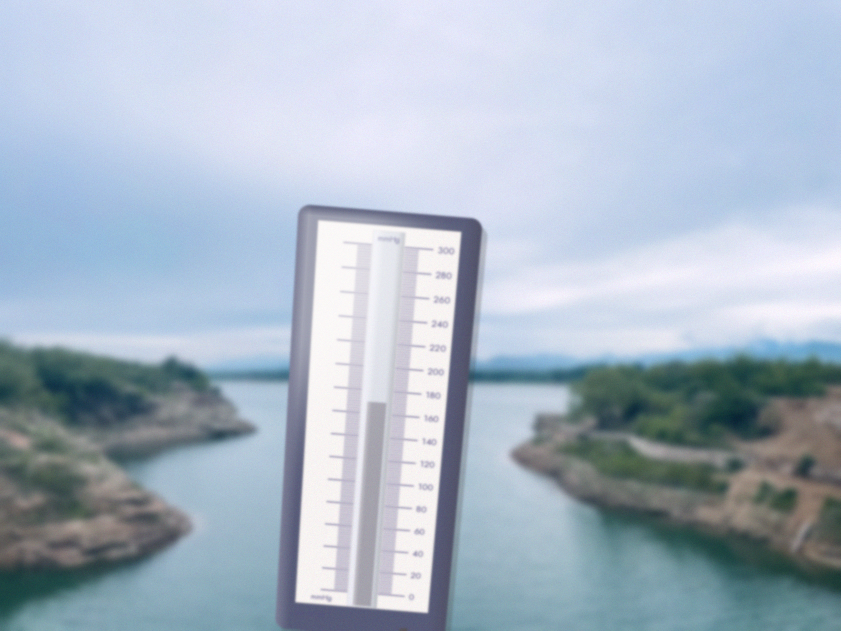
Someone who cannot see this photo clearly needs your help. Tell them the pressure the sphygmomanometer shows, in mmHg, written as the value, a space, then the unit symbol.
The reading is 170 mmHg
